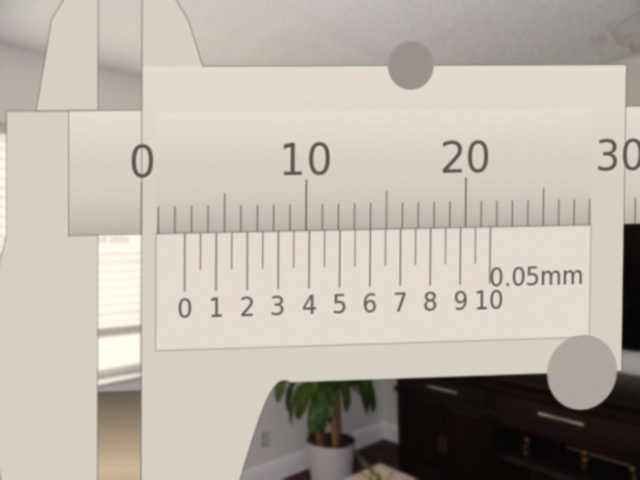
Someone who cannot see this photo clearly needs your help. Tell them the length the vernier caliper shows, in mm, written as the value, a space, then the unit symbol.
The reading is 2.6 mm
